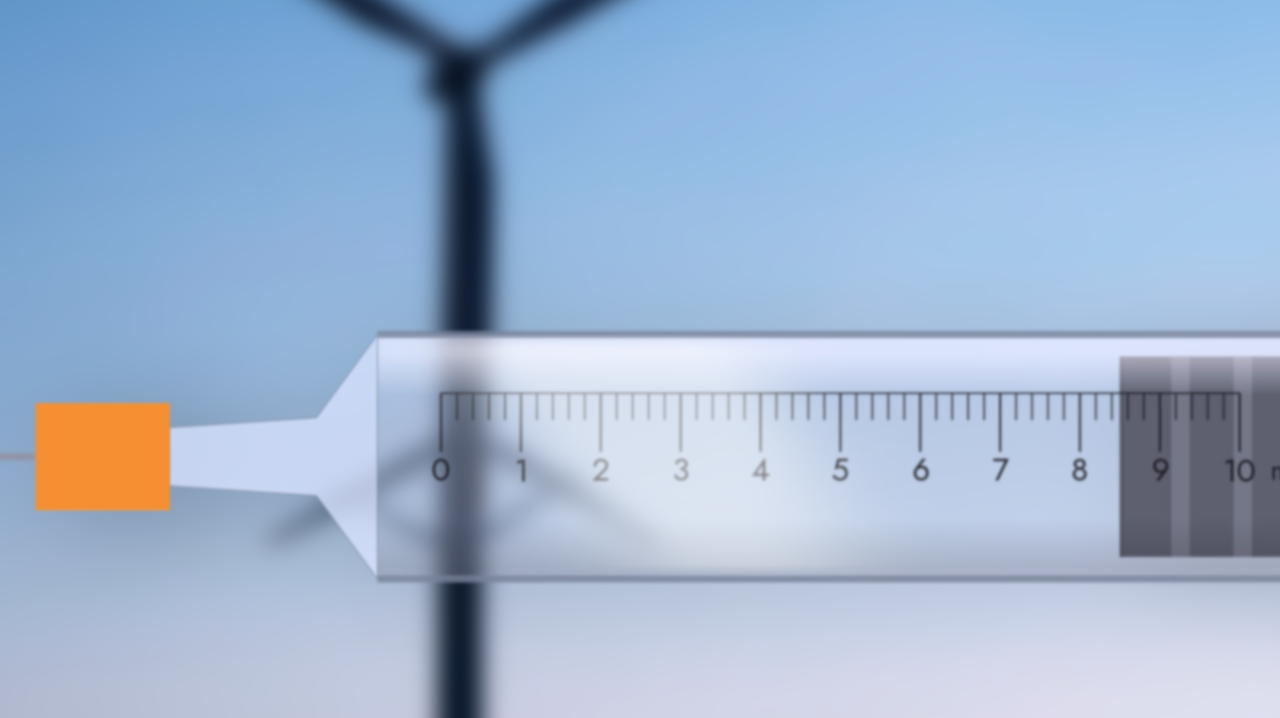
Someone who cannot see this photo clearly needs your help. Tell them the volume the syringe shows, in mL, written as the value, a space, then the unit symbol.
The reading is 8.5 mL
